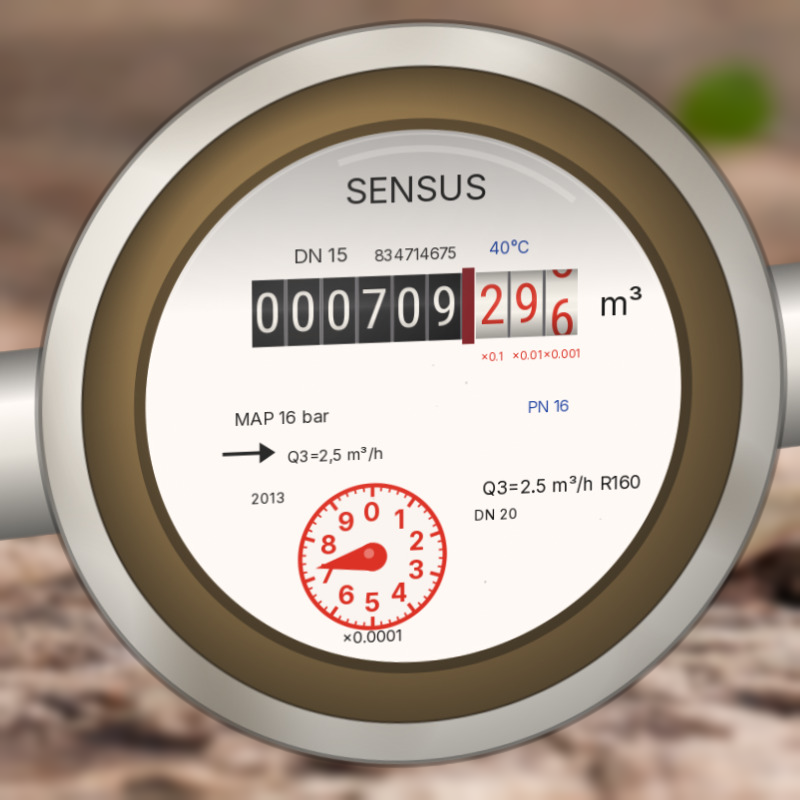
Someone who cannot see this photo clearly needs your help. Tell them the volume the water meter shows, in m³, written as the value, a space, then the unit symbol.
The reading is 709.2957 m³
